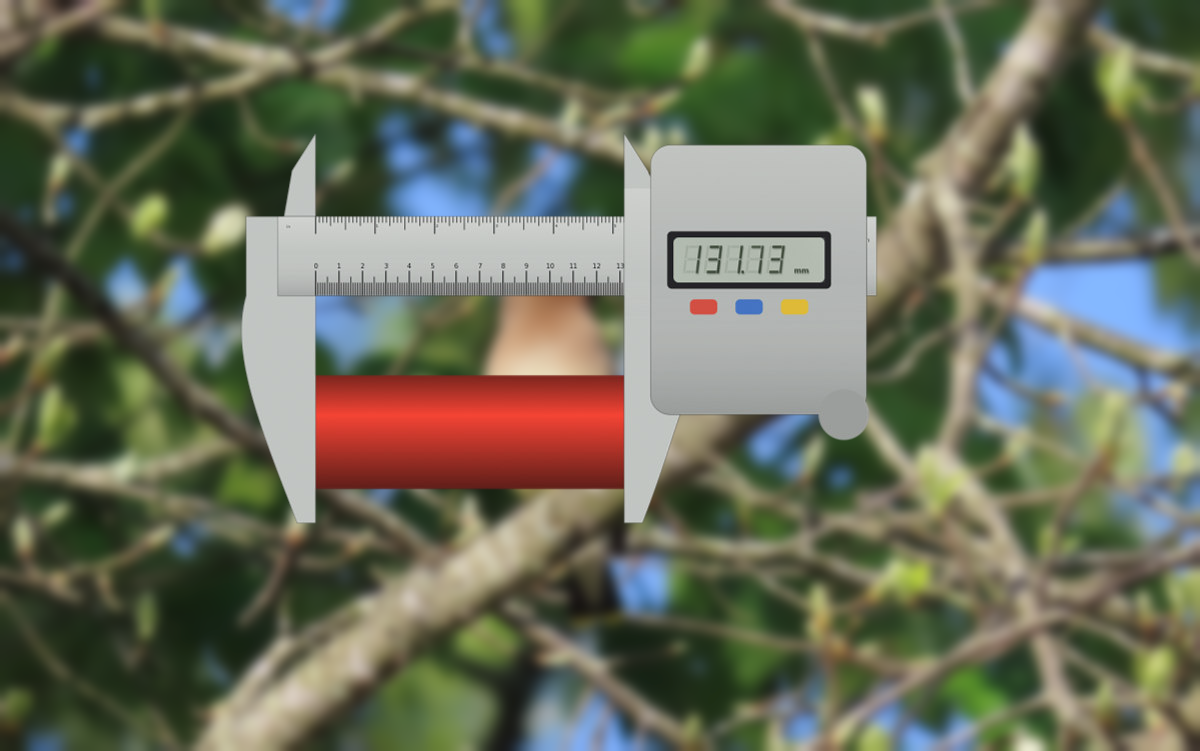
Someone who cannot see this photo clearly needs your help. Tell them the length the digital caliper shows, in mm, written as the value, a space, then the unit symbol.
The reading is 131.73 mm
